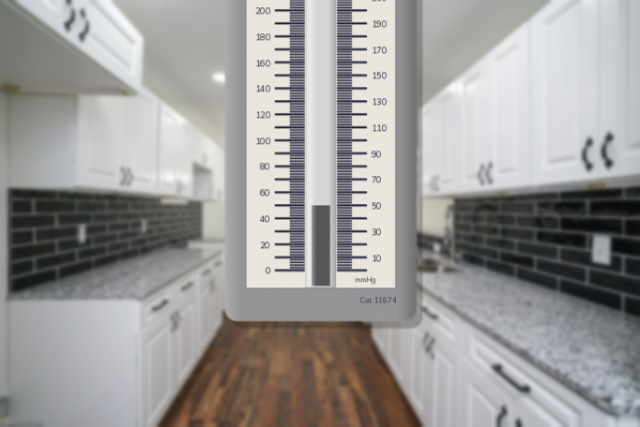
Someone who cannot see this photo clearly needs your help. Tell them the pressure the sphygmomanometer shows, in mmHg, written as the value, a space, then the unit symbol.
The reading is 50 mmHg
